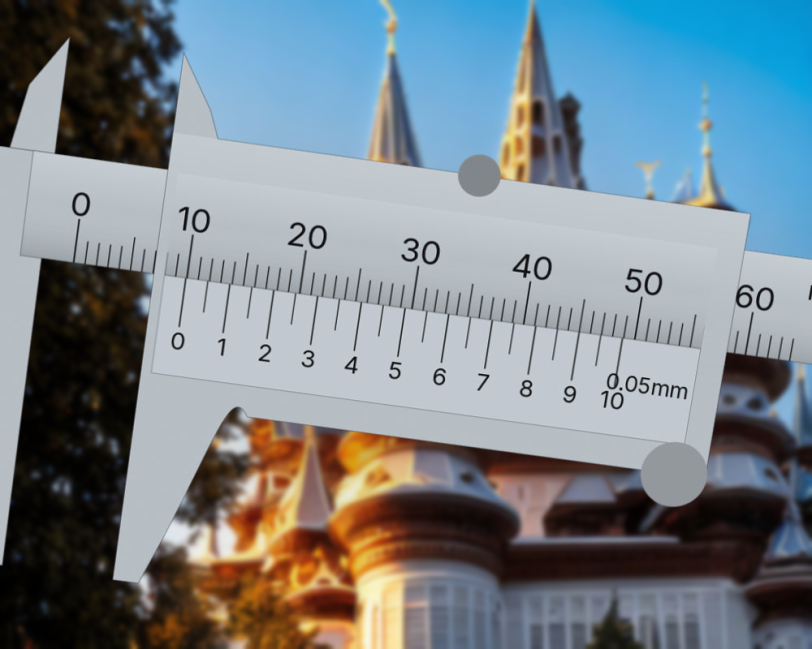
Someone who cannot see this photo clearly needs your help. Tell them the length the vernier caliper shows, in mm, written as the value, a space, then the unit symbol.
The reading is 9.9 mm
